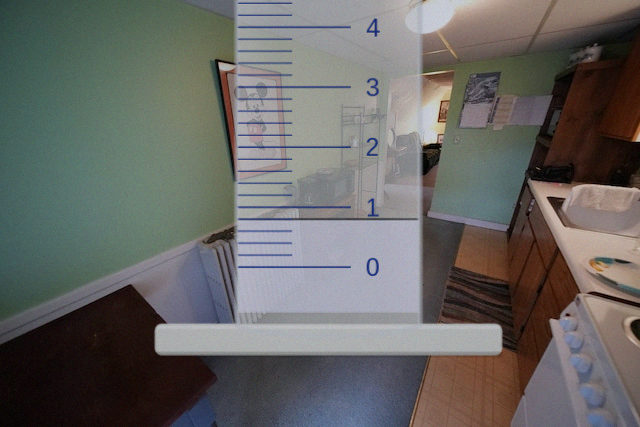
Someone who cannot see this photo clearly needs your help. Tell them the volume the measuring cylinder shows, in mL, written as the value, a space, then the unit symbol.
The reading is 0.8 mL
